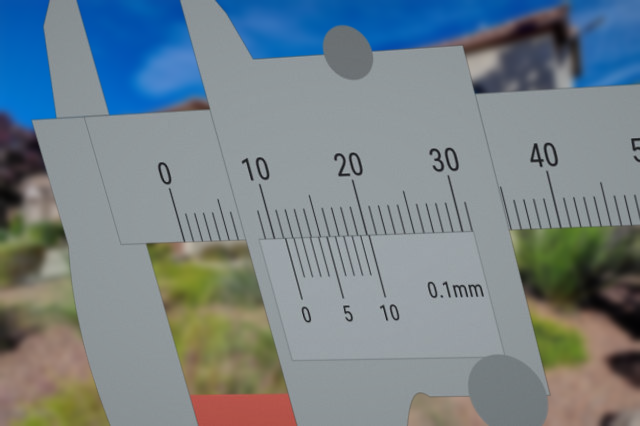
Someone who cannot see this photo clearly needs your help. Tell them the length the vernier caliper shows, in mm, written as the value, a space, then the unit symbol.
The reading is 11.2 mm
